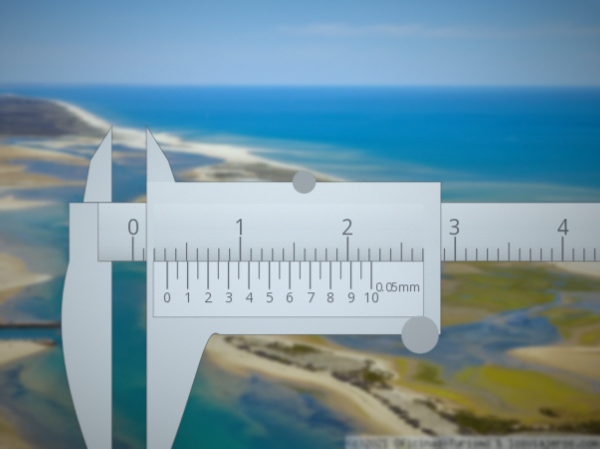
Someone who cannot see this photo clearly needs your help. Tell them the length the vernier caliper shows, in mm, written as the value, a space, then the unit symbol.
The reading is 3.2 mm
